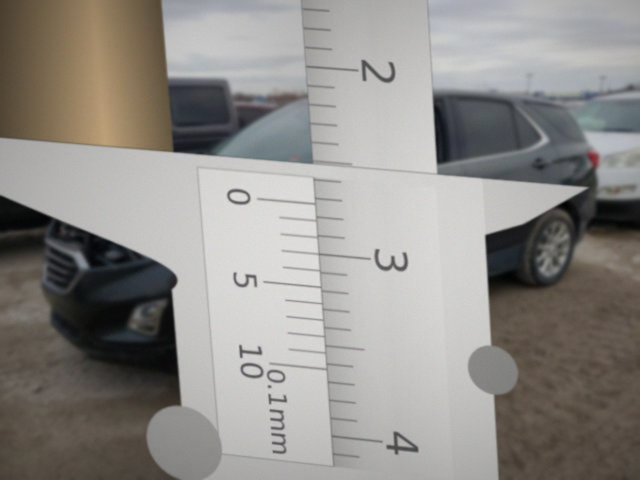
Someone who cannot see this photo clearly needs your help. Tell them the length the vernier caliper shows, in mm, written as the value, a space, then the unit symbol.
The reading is 27.3 mm
